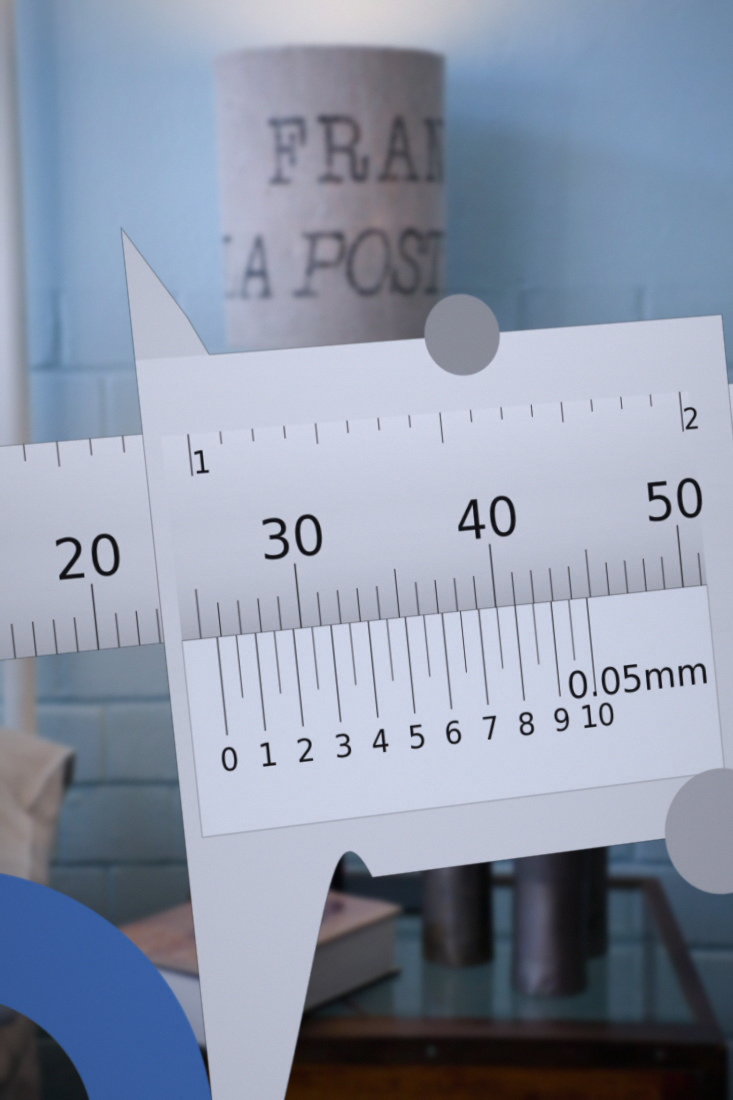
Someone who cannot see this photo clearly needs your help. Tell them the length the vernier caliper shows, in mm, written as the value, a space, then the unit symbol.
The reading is 25.8 mm
